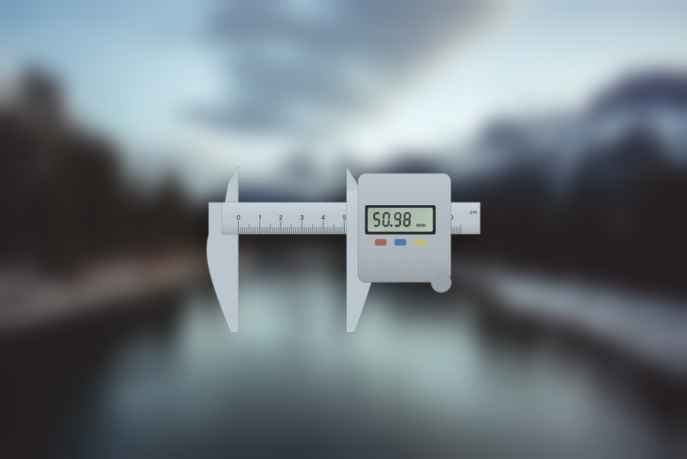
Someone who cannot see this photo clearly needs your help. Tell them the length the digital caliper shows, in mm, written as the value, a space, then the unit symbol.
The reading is 50.98 mm
